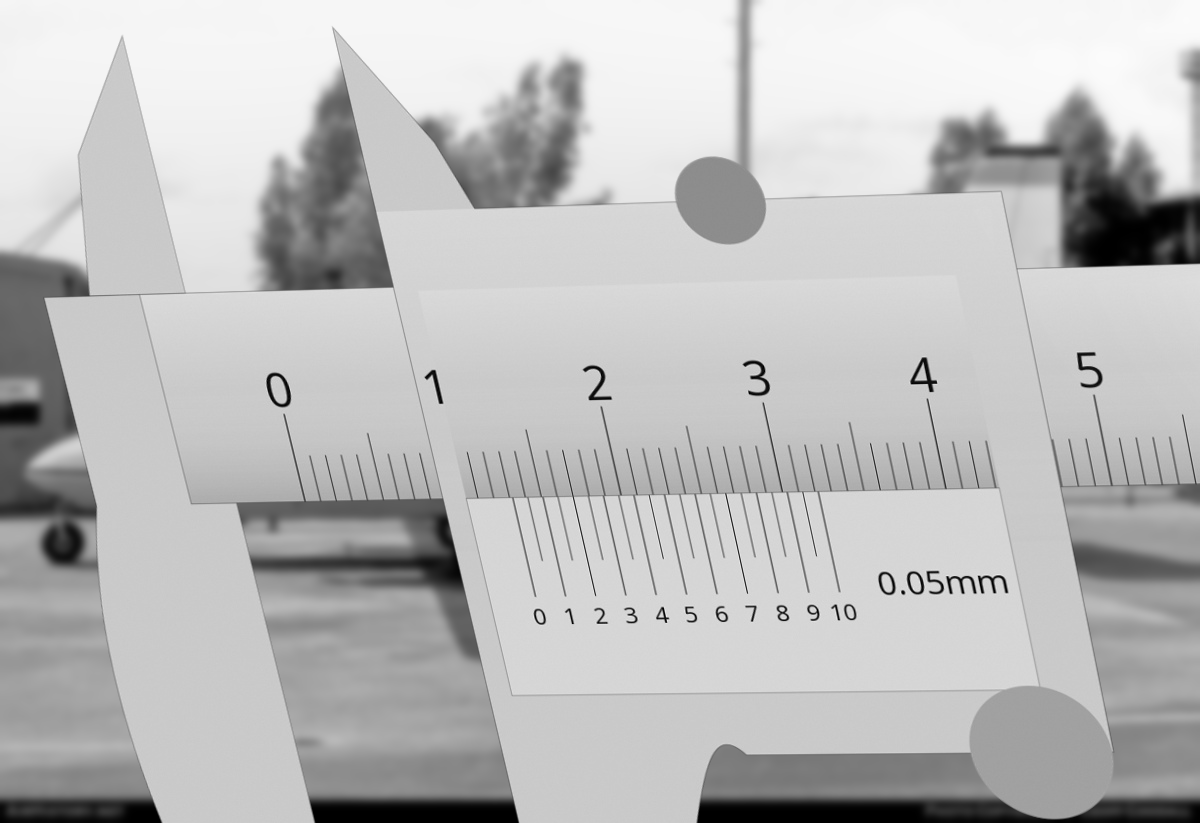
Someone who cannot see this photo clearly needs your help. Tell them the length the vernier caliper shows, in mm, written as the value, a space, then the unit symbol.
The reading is 13.2 mm
